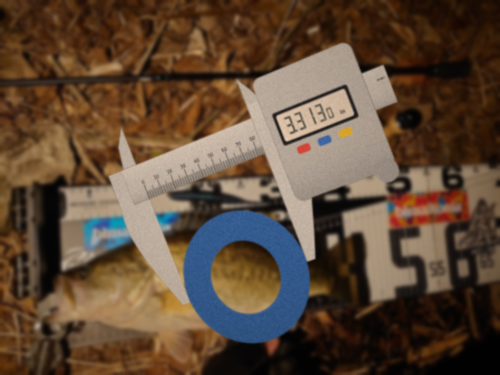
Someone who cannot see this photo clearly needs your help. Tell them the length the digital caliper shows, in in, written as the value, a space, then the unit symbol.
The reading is 3.3130 in
